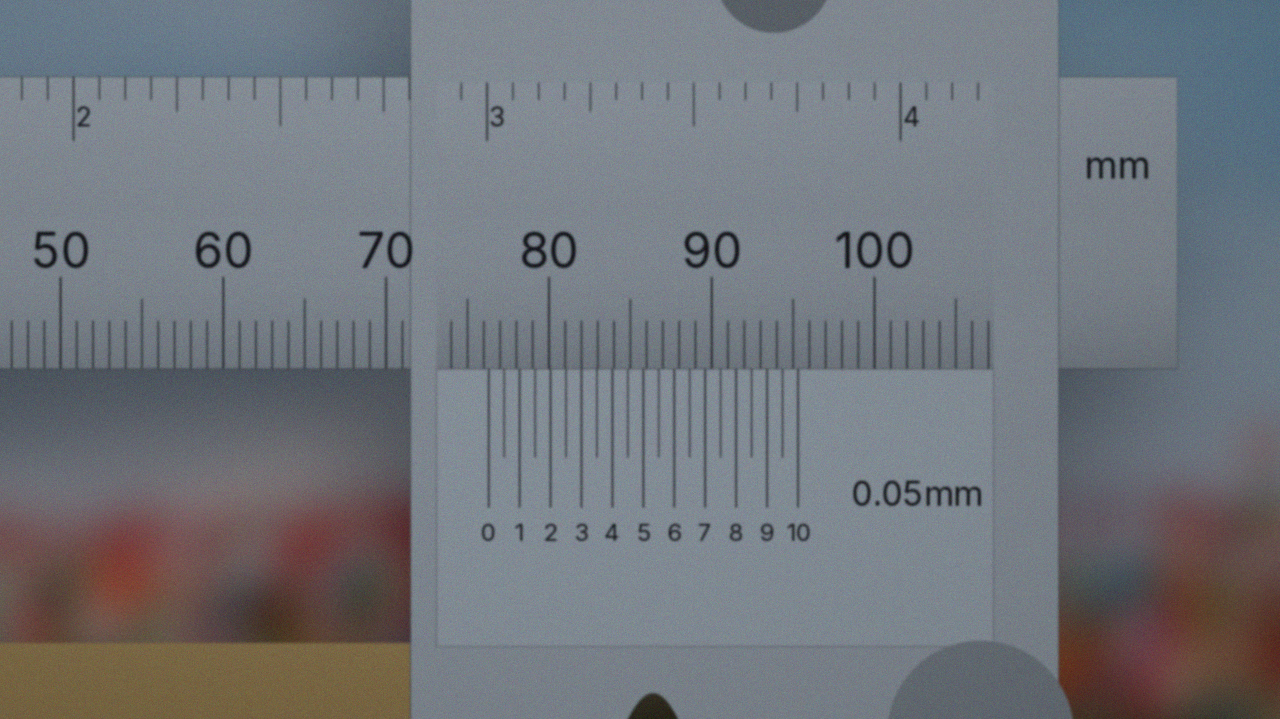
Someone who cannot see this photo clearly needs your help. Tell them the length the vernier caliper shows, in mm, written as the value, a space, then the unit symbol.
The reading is 76.3 mm
